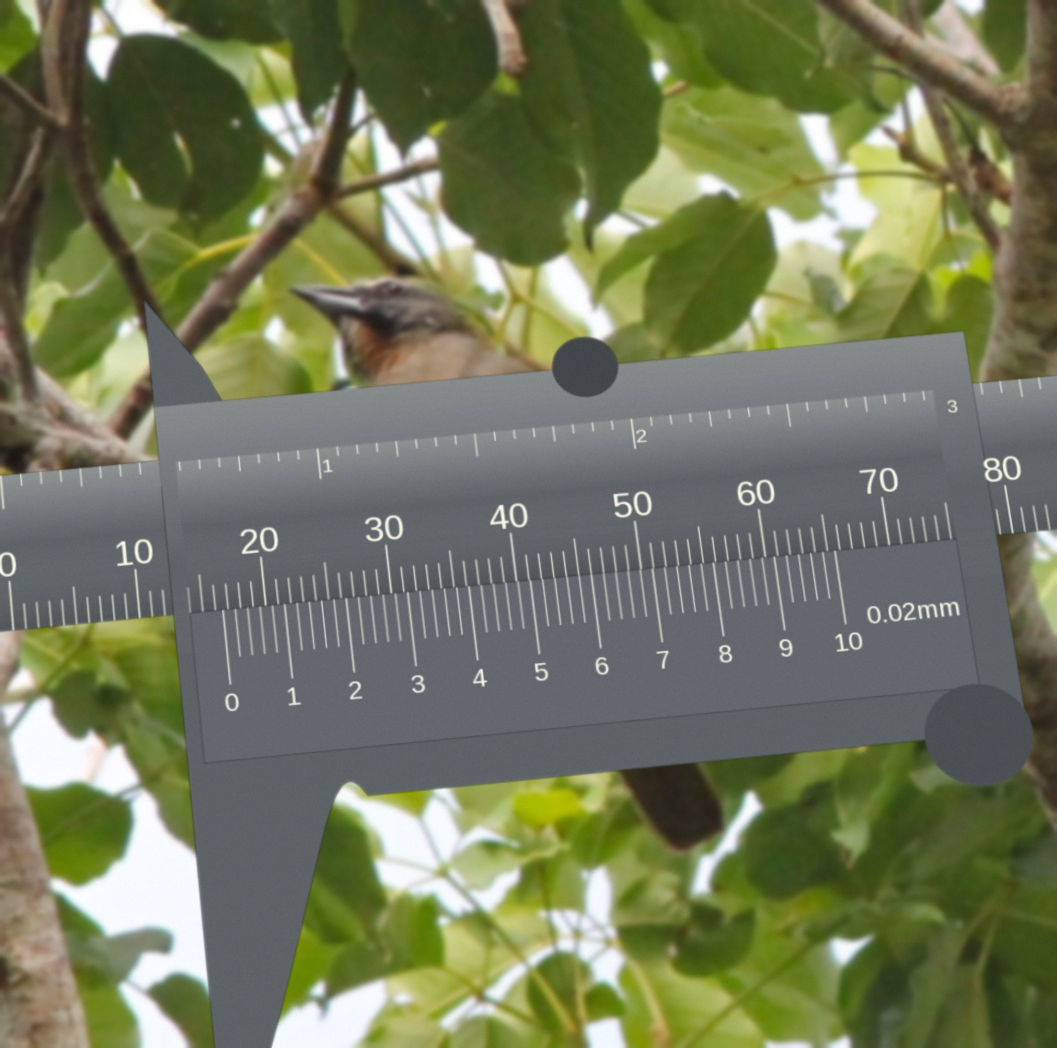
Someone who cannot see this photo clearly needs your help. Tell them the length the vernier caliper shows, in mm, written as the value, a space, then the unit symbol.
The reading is 16.6 mm
